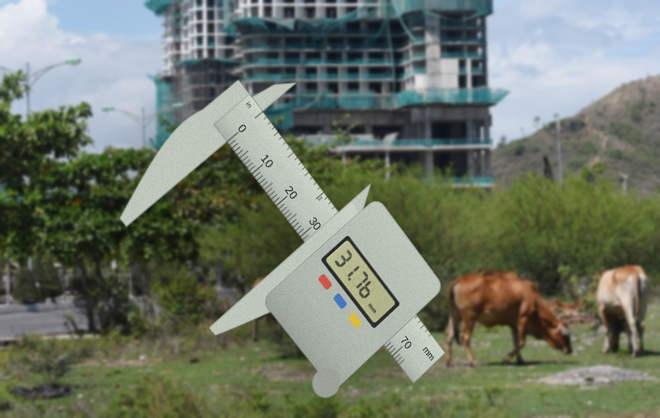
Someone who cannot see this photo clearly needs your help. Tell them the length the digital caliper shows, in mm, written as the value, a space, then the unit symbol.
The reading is 31.76 mm
